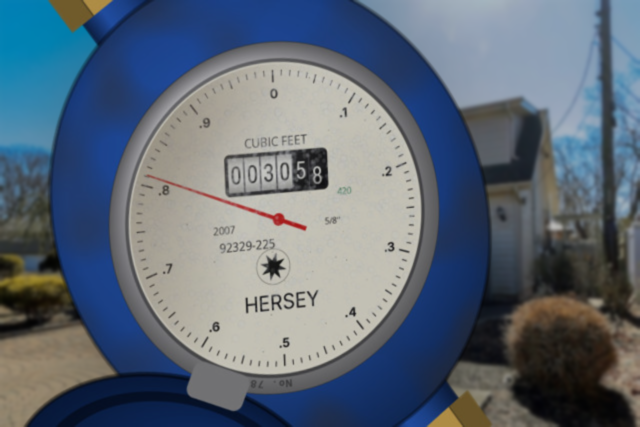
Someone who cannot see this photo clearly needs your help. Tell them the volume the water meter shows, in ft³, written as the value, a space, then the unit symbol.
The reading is 3057.81 ft³
